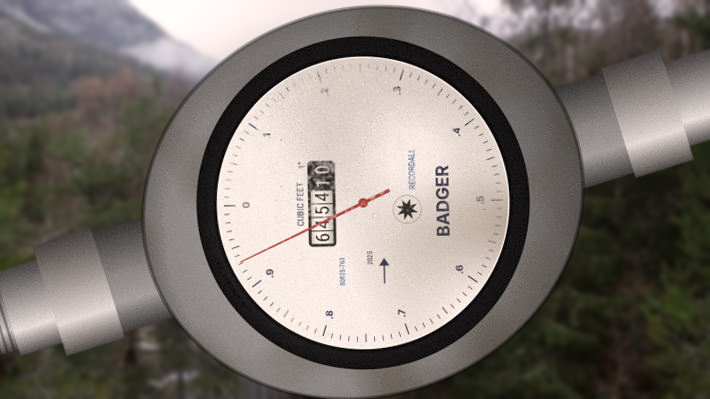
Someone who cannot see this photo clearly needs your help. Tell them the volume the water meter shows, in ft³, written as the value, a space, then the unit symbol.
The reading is 645409.93 ft³
